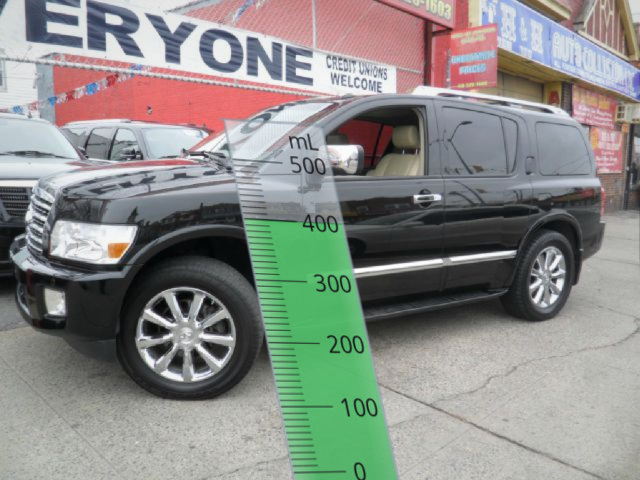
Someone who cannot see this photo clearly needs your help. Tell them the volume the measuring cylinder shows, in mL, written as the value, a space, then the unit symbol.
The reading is 400 mL
